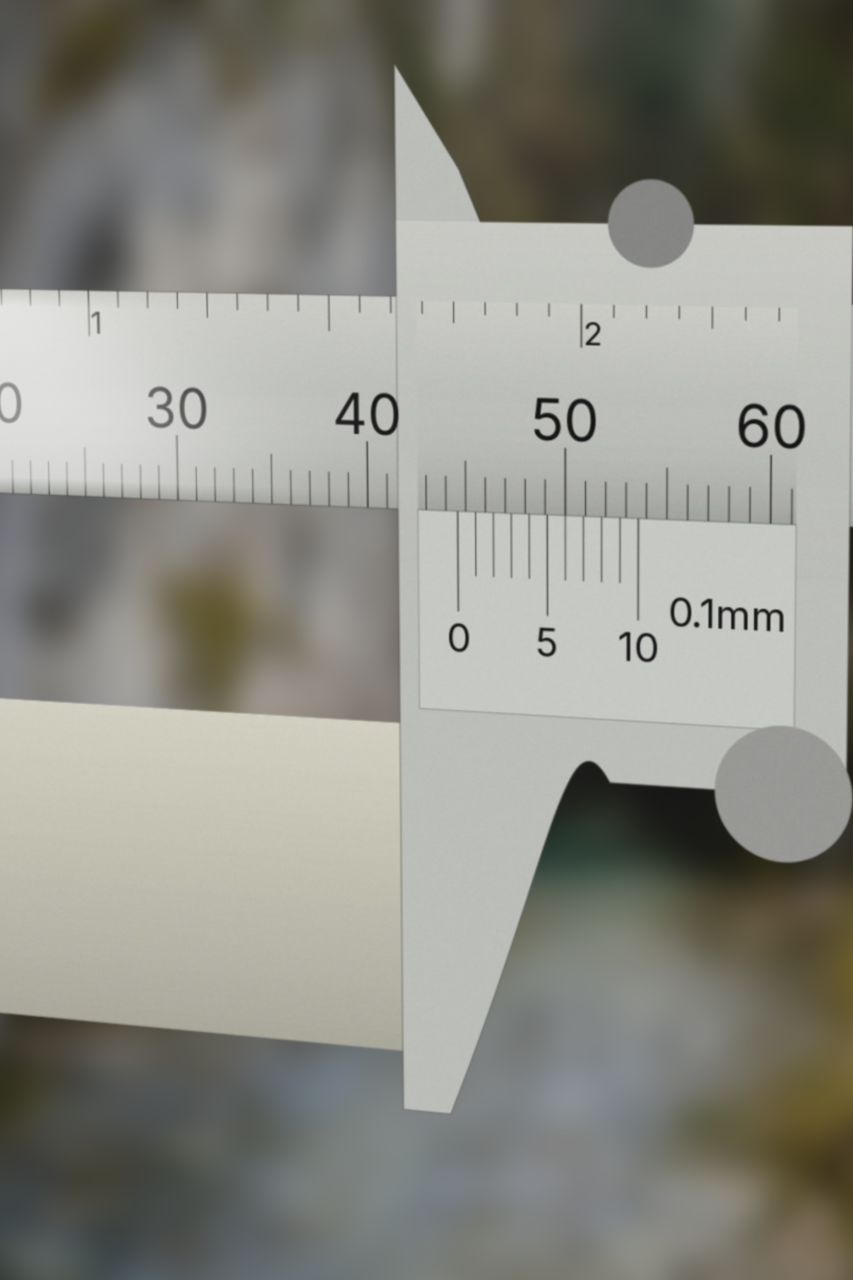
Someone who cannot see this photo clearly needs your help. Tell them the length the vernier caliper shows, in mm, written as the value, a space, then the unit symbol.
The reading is 44.6 mm
